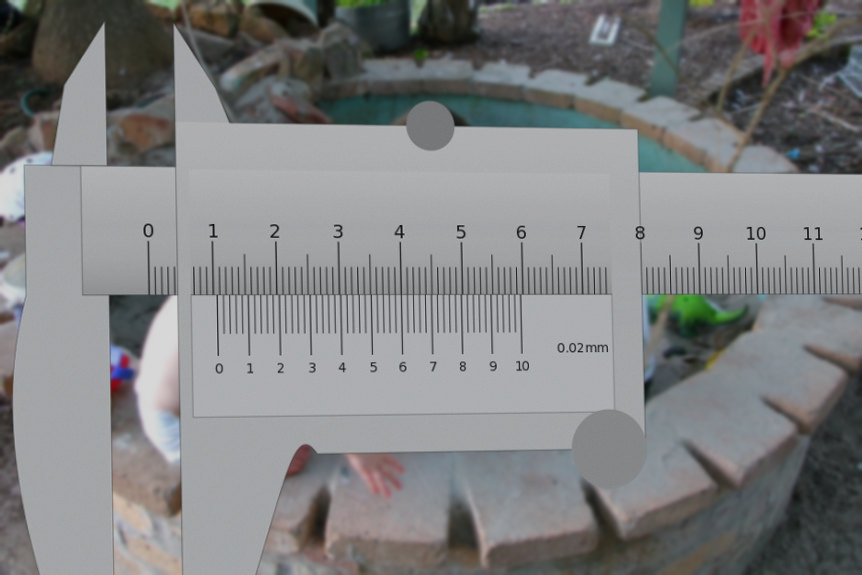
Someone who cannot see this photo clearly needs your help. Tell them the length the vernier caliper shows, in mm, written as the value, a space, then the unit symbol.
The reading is 10.6 mm
